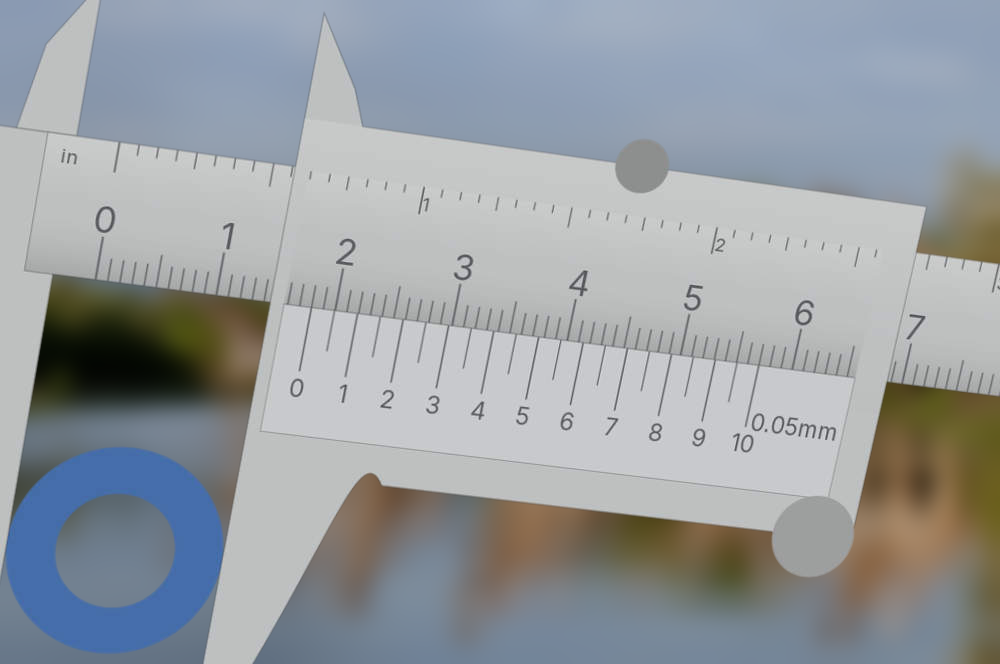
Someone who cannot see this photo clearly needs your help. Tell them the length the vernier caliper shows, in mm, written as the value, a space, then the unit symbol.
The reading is 18.0 mm
